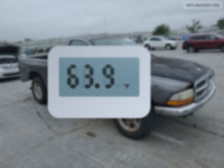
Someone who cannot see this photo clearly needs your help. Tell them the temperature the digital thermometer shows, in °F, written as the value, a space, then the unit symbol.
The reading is 63.9 °F
